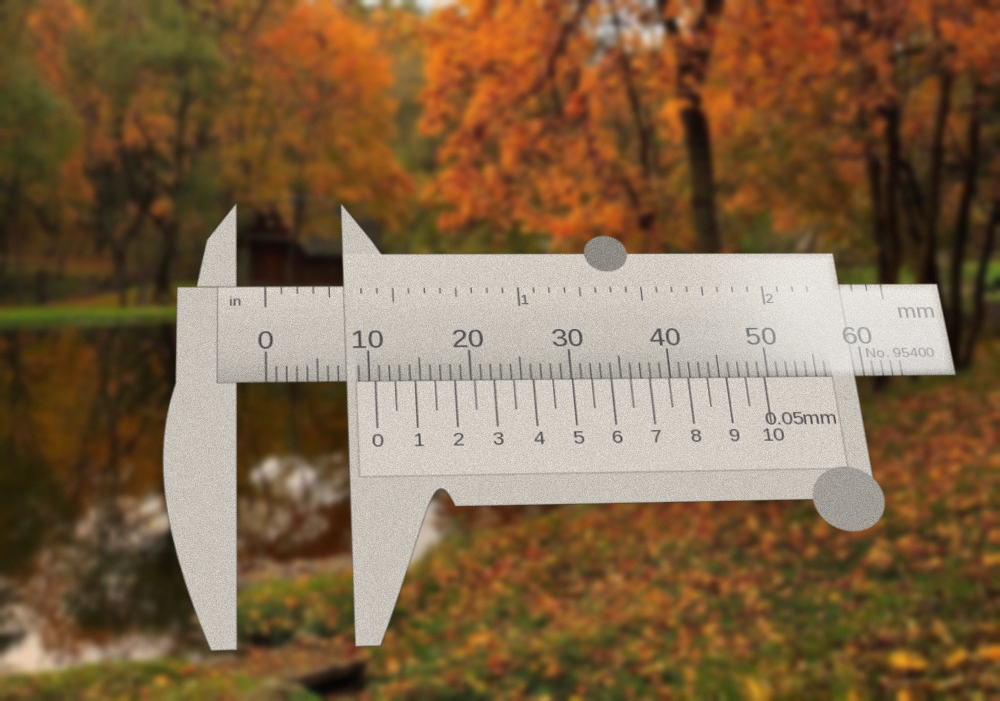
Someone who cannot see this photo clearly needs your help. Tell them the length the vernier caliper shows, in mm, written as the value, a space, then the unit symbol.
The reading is 10.6 mm
